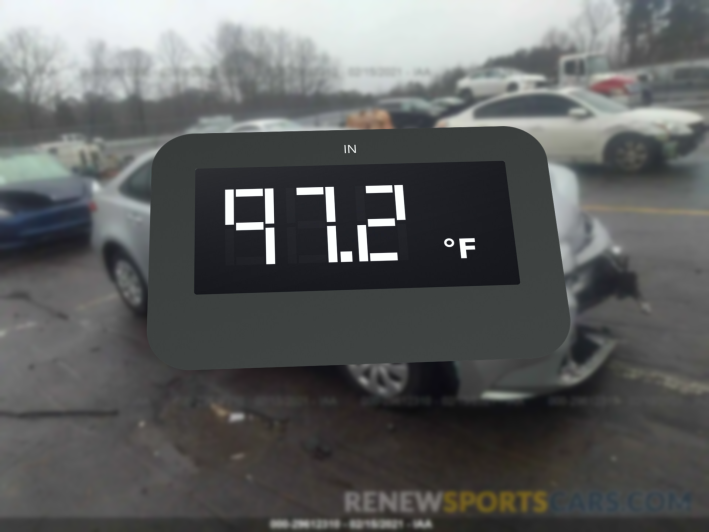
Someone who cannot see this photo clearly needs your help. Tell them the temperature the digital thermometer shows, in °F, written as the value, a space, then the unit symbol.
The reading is 97.2 °F
